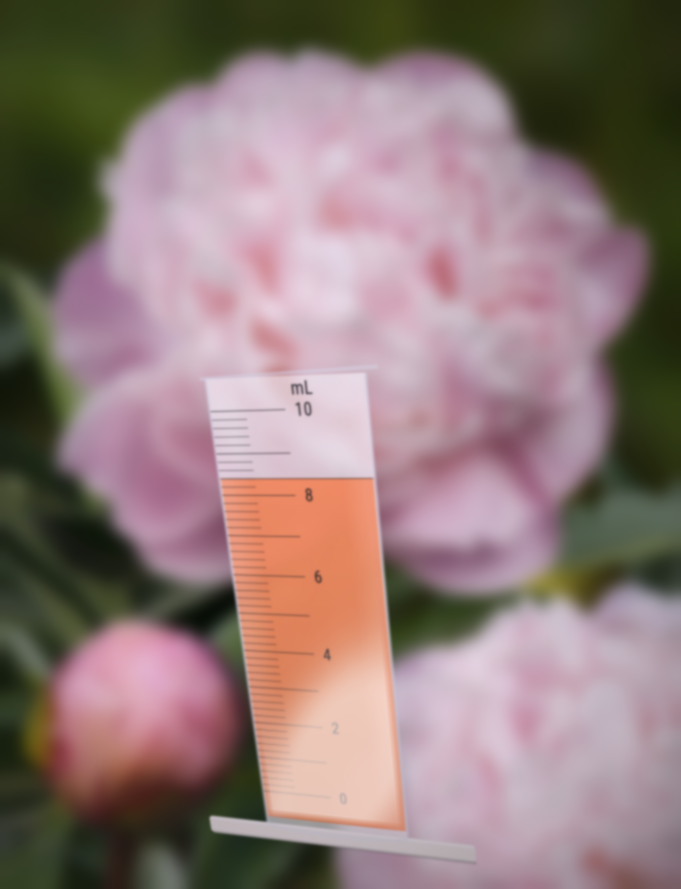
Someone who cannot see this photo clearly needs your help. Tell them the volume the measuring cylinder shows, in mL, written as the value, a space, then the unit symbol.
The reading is 8.4 mL
